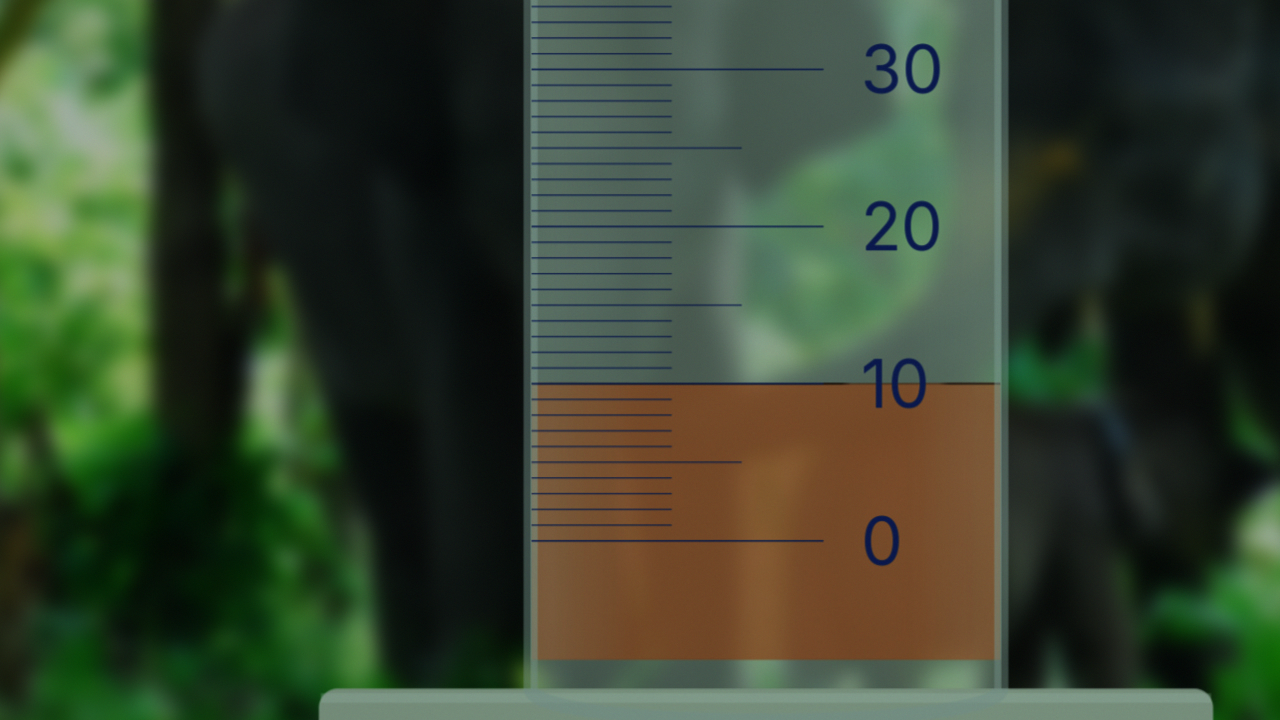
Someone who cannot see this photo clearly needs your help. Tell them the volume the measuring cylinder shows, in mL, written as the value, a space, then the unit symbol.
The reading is 10 mL
